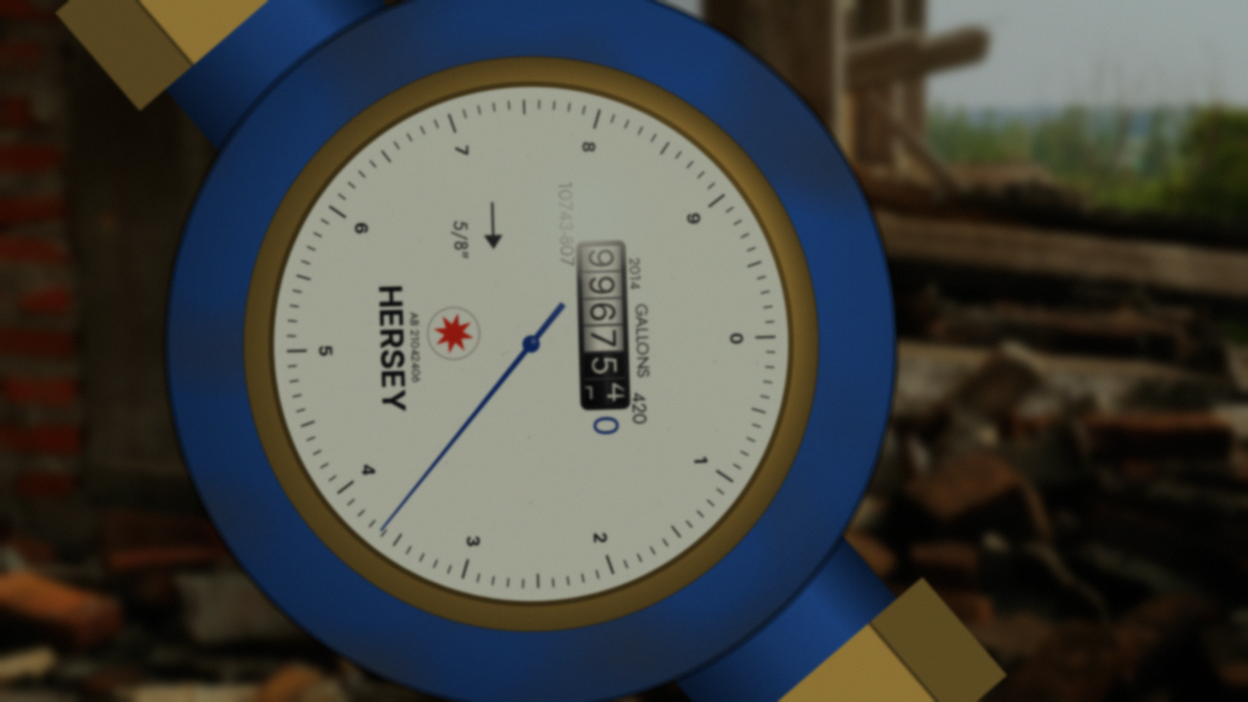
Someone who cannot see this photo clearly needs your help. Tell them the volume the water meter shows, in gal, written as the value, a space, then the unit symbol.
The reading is 9967543.6 gal
